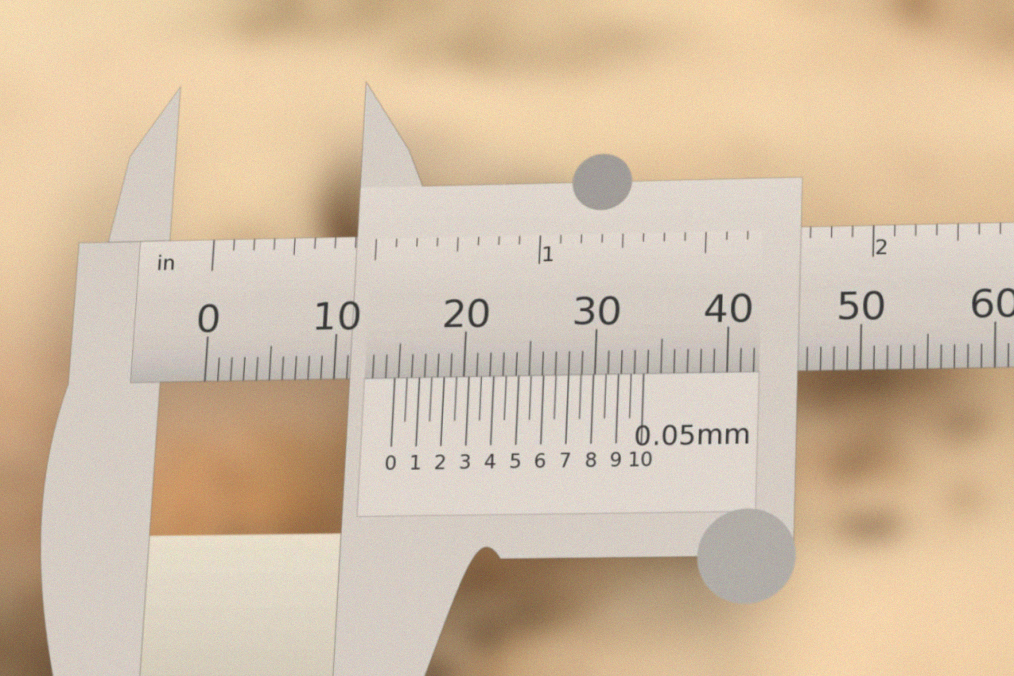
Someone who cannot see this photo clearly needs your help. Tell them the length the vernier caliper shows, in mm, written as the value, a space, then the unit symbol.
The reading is 14.7 mm
